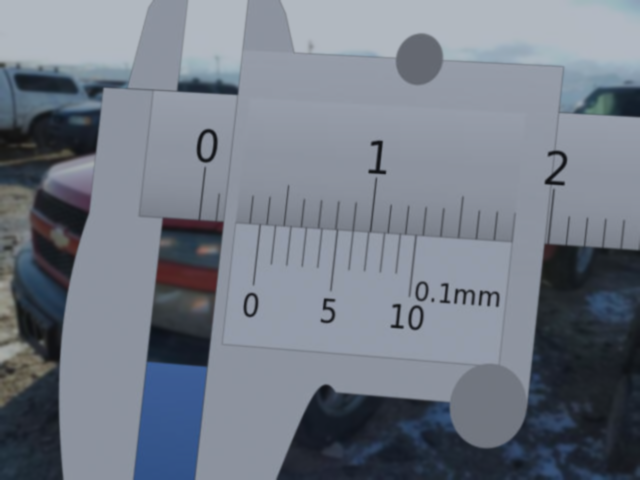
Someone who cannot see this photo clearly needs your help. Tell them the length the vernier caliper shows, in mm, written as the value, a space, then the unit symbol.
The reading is 3.6 mm
